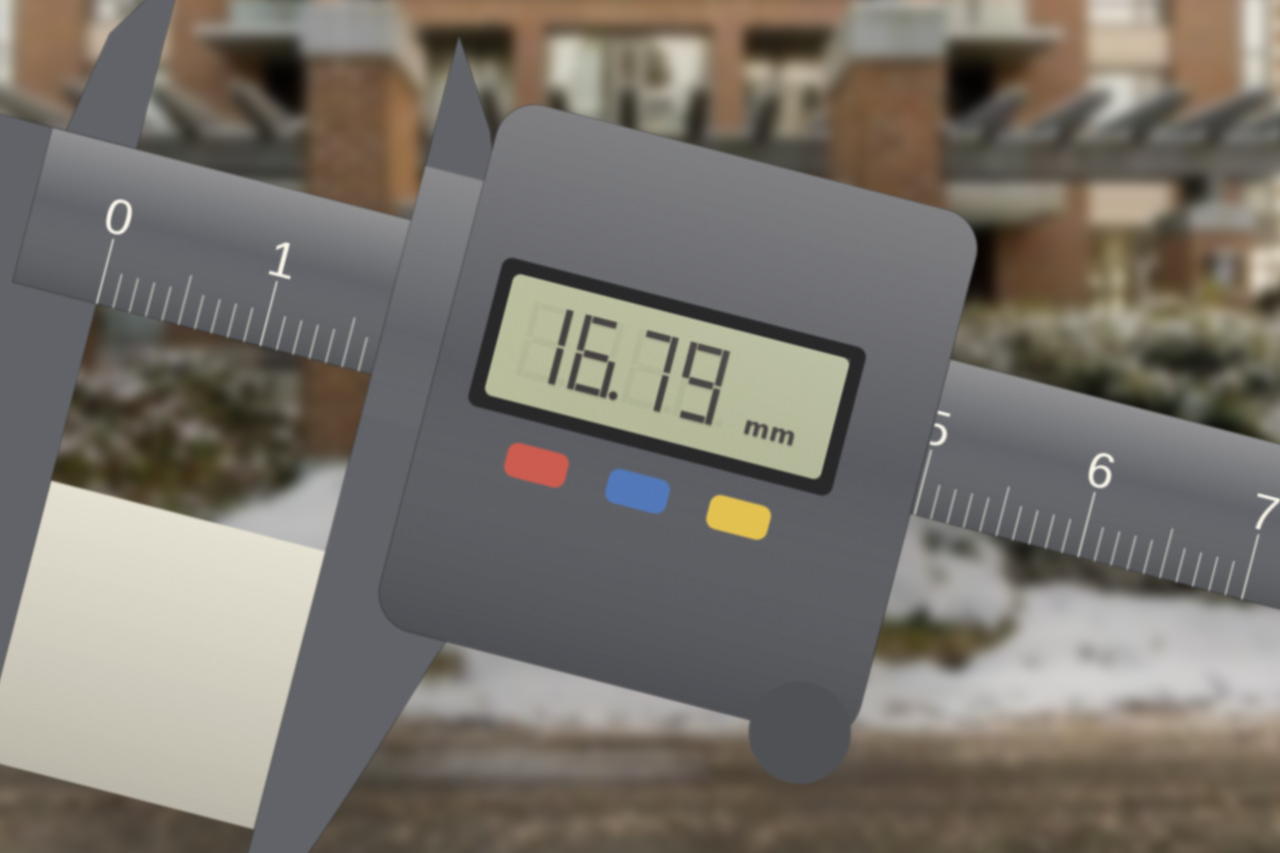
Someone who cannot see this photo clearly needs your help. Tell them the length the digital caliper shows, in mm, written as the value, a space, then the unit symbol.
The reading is 16.79 mm
